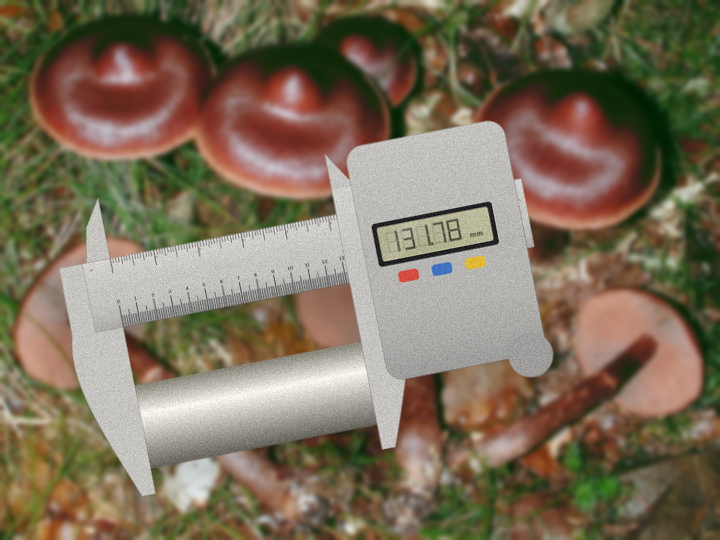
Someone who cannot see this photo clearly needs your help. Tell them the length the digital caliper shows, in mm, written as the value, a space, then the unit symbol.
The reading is 131.78 mm
